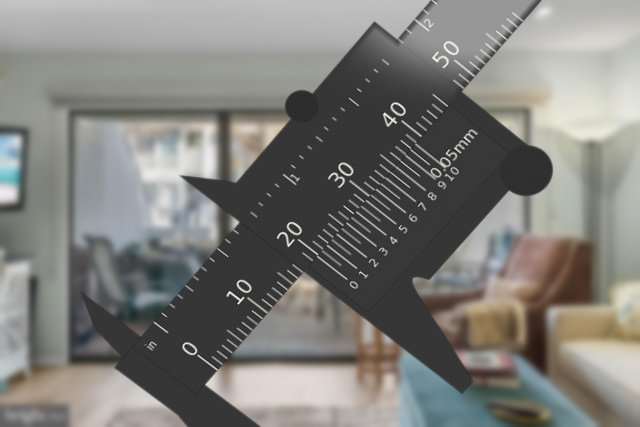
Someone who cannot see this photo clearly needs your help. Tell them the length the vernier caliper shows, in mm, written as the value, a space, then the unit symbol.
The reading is 19.8 mm
